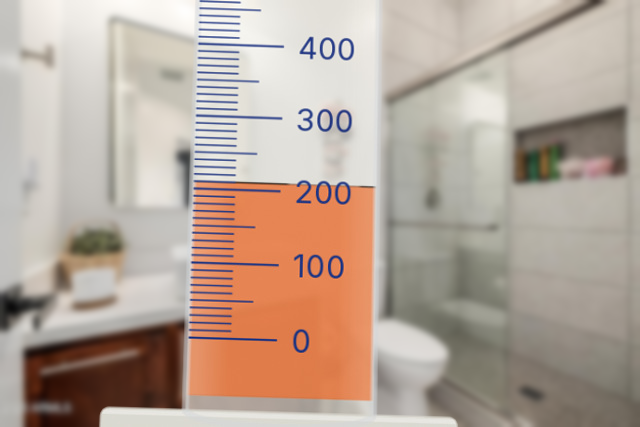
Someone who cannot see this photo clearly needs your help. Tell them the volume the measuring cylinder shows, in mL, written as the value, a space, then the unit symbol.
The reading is 210 mL
